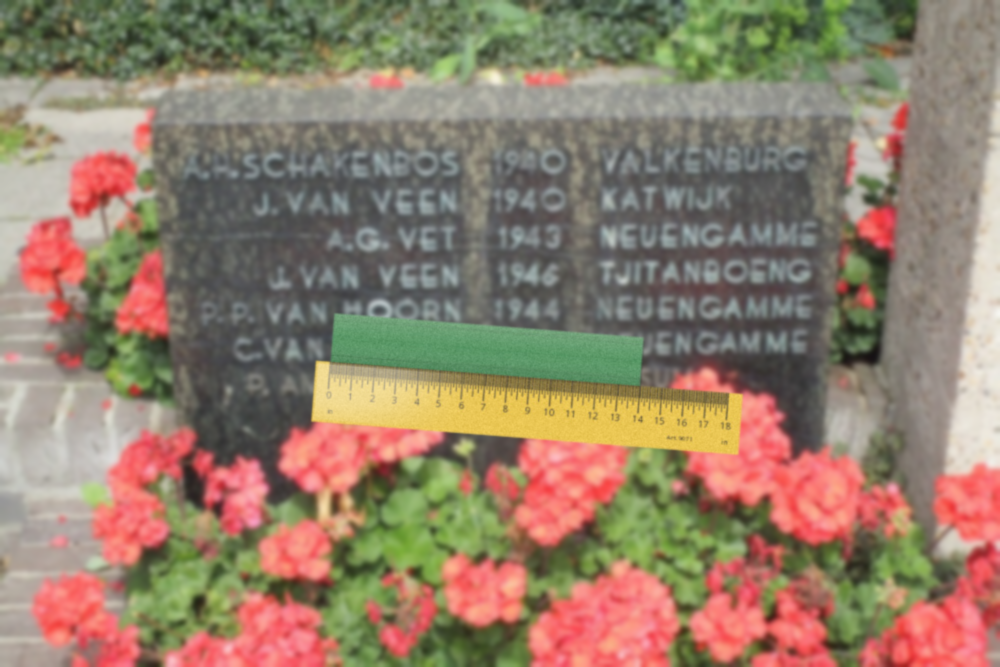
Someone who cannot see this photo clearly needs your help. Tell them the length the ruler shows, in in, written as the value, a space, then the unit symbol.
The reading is 14 in
